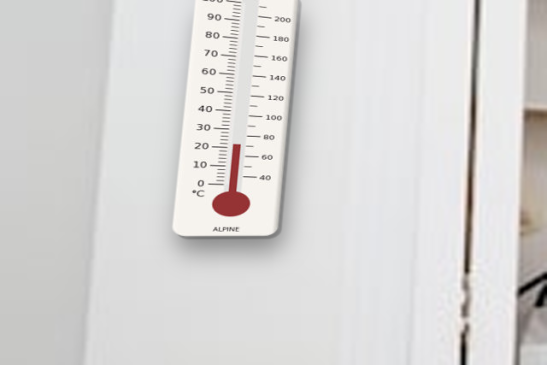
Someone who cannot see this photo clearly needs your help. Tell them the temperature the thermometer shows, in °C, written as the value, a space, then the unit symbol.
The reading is 22 °C
